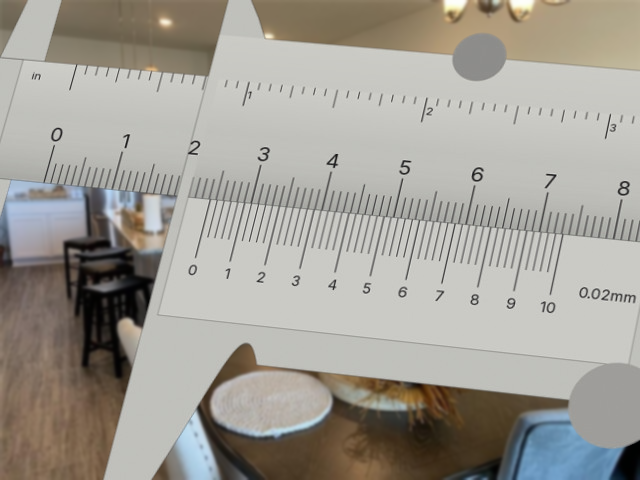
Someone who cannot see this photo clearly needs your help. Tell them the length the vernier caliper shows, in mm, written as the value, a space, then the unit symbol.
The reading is 24.2 mm
